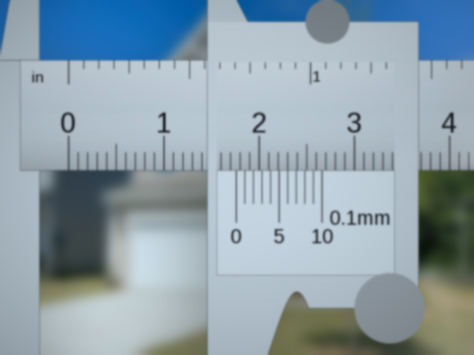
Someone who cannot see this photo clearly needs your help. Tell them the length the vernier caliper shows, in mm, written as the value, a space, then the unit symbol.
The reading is 17.6 mm
